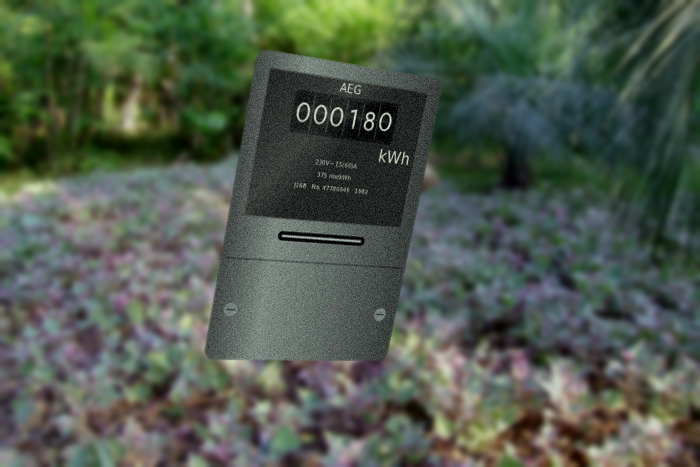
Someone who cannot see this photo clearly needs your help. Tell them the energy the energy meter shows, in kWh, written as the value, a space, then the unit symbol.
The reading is 180 kWh
